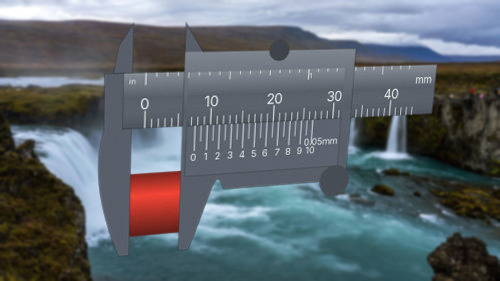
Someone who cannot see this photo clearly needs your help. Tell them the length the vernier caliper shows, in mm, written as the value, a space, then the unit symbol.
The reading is 7.6 mm
